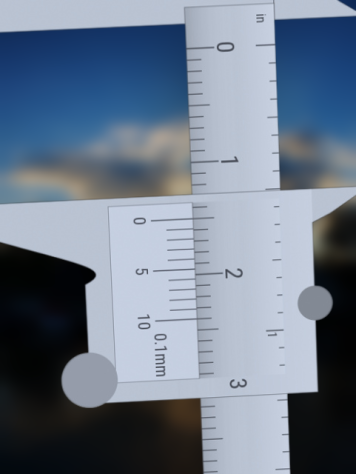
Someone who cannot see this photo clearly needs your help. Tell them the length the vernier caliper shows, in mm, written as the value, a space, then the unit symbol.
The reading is 15.0 mm
